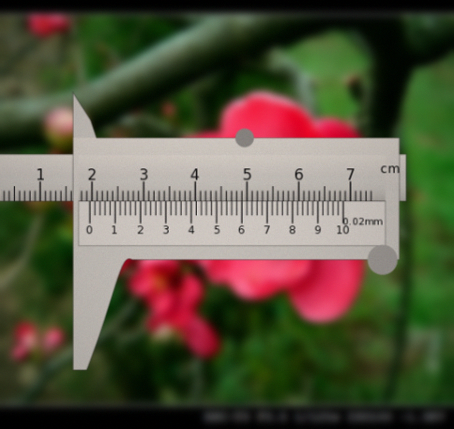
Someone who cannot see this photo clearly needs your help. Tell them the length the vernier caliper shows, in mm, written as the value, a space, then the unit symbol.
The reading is 19.6 mm
